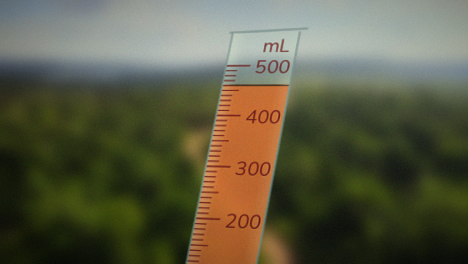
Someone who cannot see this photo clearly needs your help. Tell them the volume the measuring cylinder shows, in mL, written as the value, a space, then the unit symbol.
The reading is 460 mL
